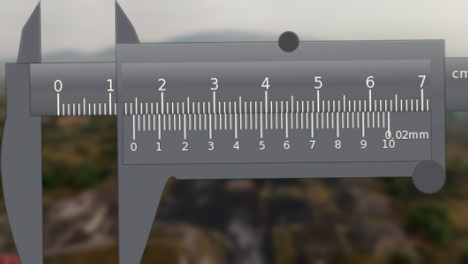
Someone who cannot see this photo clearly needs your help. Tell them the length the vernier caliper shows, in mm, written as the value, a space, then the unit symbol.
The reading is 14.5 mm
